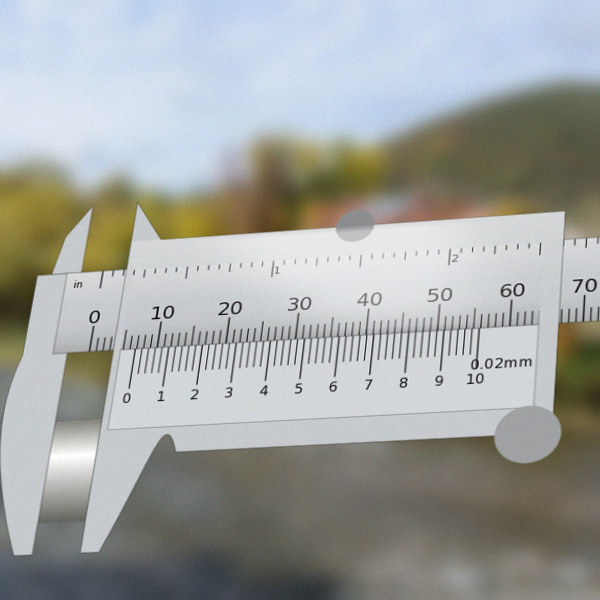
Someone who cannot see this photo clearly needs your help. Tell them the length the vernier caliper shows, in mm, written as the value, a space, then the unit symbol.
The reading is 6.8 mm
